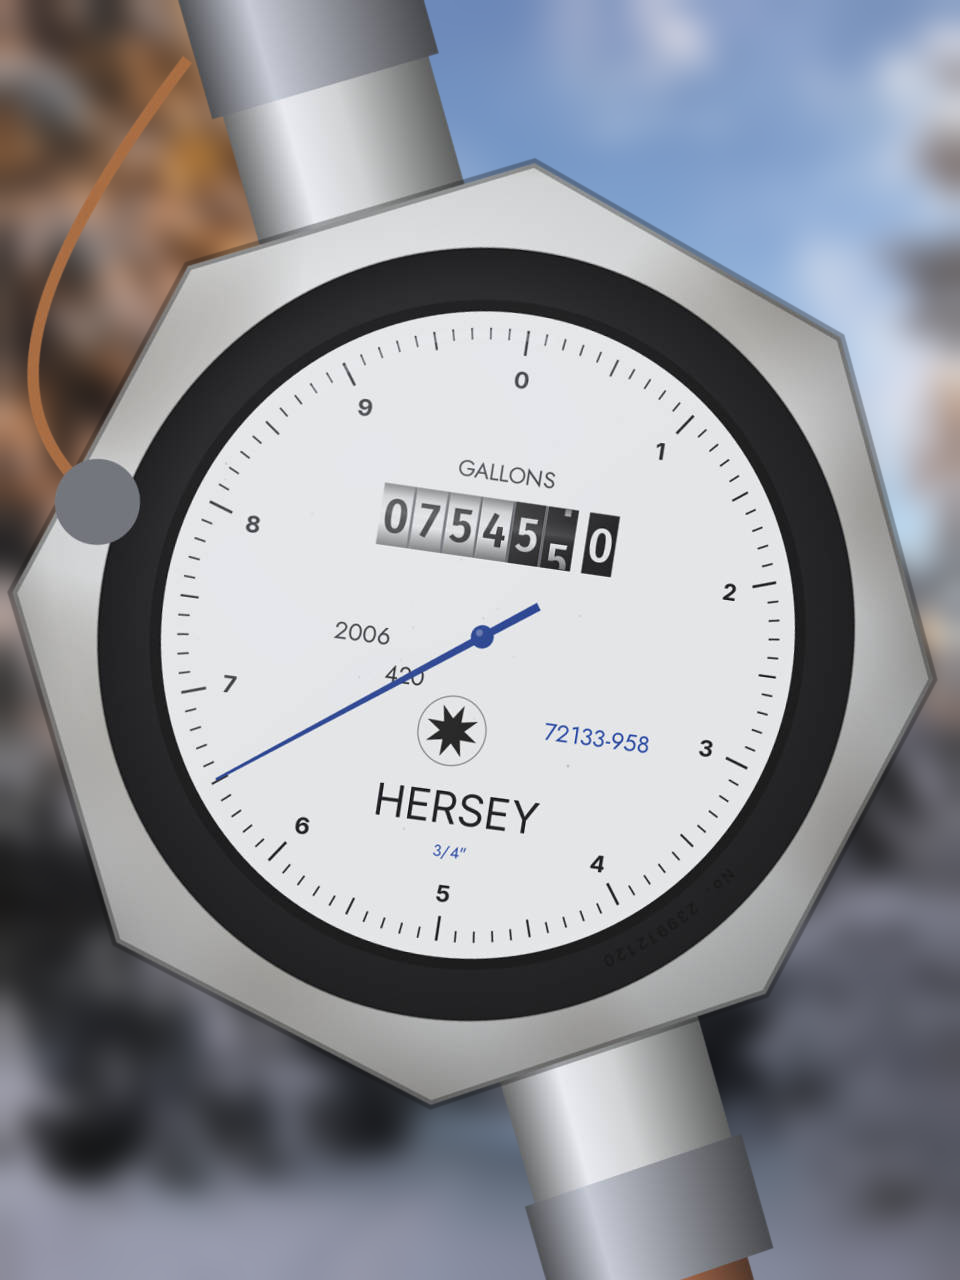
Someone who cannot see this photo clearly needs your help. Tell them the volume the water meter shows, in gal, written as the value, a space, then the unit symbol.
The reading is 754546.5 gal
